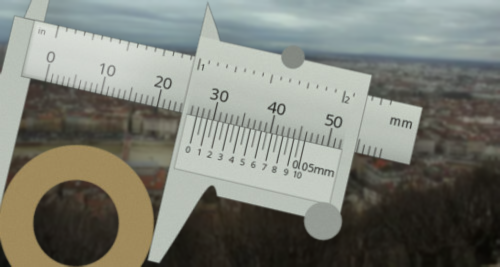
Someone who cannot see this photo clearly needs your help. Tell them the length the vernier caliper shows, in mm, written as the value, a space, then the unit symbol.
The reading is 27.0 mm
